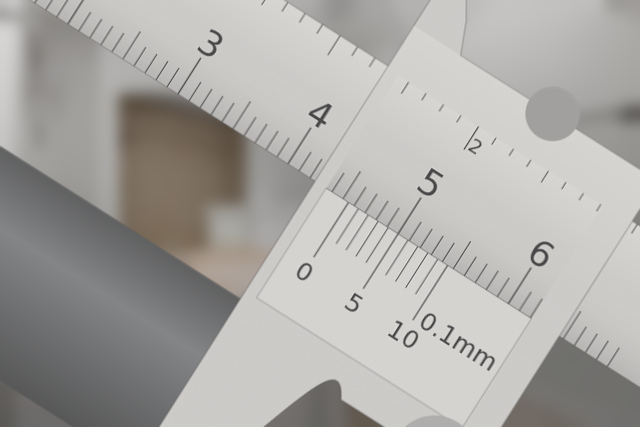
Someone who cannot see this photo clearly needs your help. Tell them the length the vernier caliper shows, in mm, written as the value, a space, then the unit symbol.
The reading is 45.5 mm
